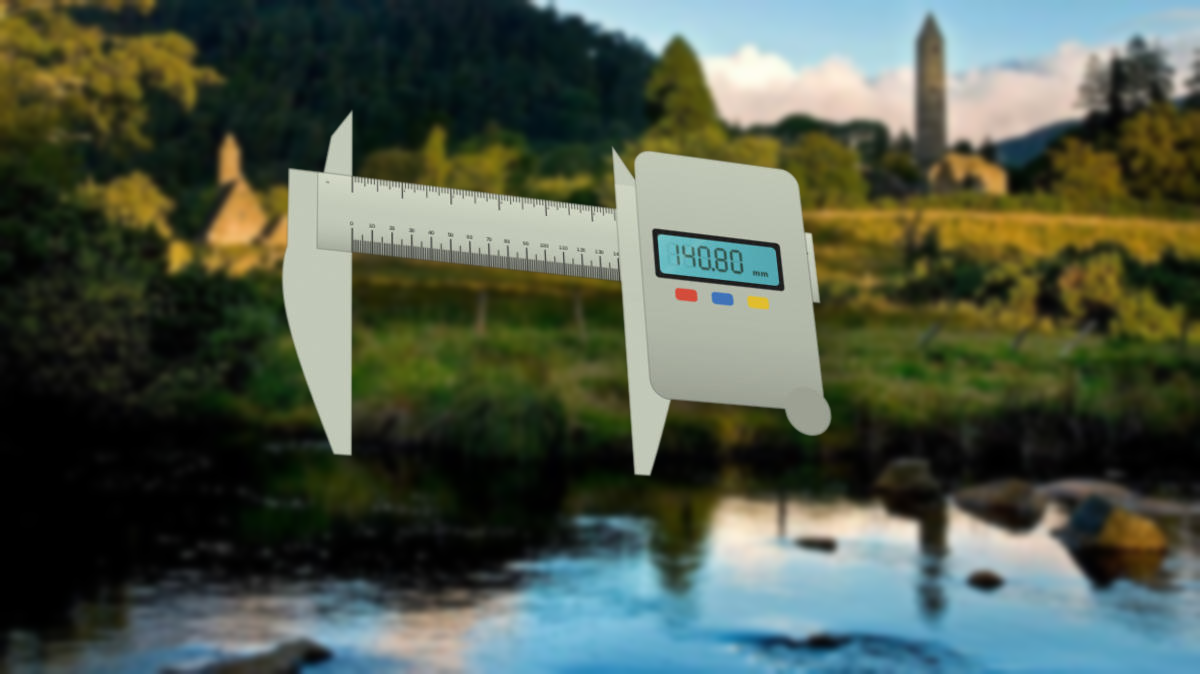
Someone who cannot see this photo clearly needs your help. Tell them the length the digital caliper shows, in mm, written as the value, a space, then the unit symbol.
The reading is 140.80 mm
